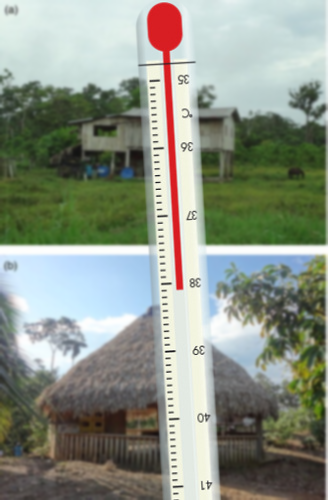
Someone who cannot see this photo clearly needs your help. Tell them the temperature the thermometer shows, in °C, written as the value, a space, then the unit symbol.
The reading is 38.1 °C
